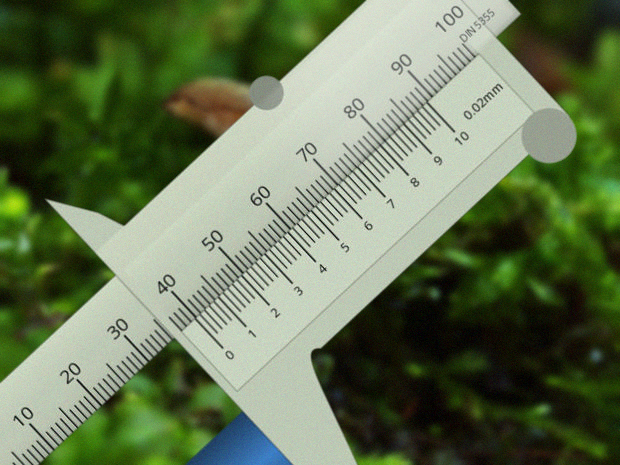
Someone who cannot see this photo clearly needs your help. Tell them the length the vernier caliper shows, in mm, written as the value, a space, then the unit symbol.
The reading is 39.8 mm
